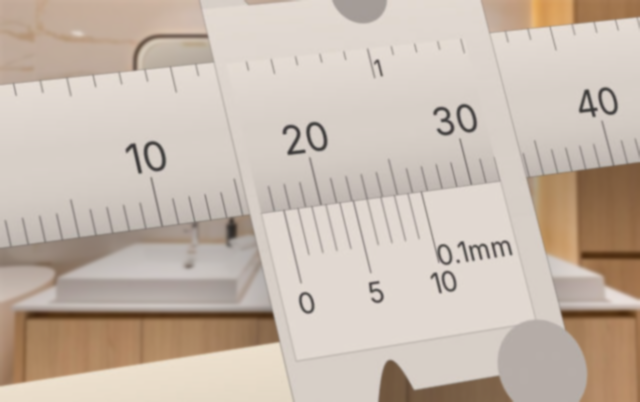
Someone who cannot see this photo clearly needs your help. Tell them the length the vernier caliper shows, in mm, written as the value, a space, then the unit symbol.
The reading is 17.6 mm
